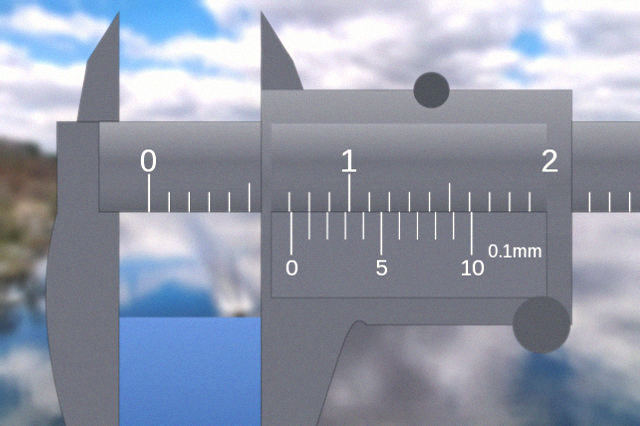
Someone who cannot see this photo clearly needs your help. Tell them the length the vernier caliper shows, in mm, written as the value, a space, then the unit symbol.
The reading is 7.1 mm
